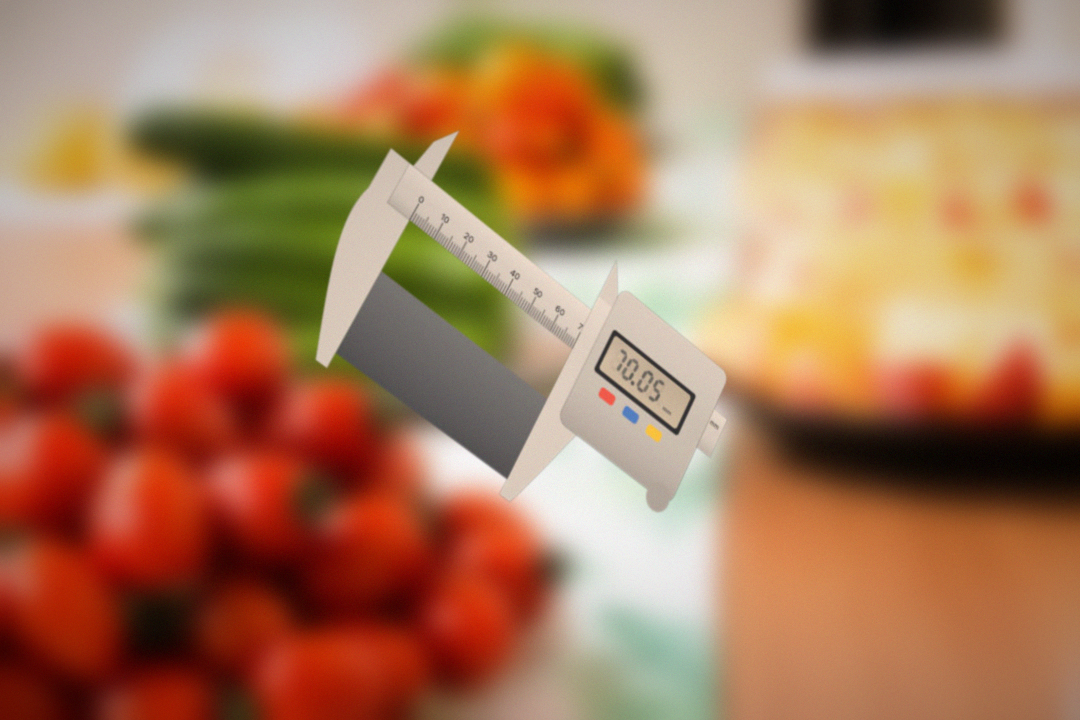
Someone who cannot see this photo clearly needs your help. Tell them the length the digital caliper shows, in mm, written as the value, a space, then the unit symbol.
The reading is 70.05 mm
